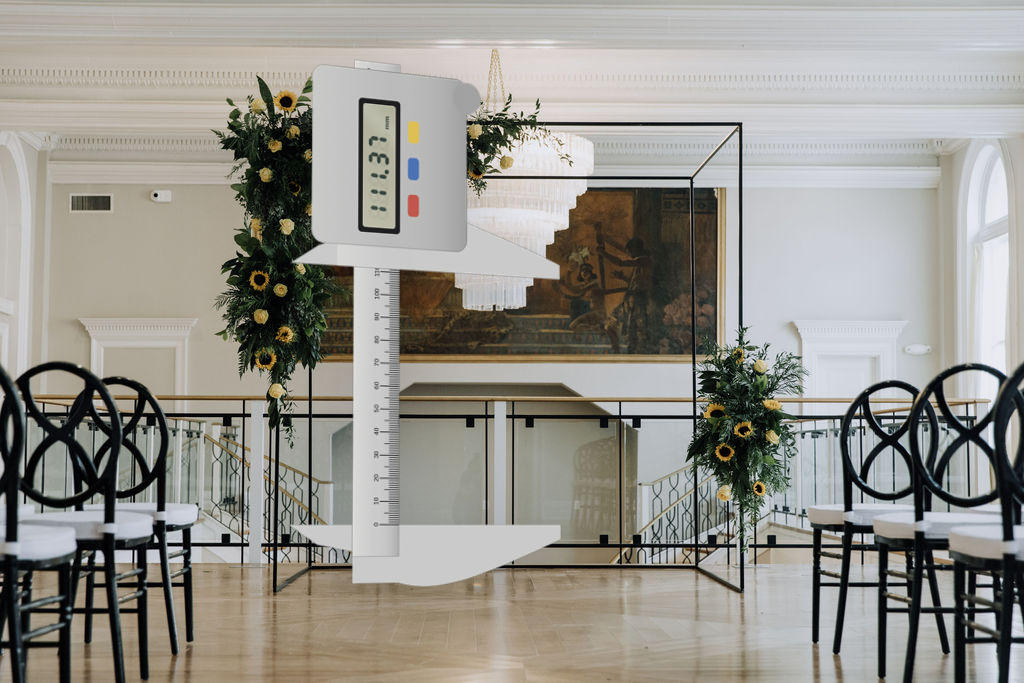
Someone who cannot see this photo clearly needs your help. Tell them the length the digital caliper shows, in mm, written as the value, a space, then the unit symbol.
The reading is 111.37 mm
